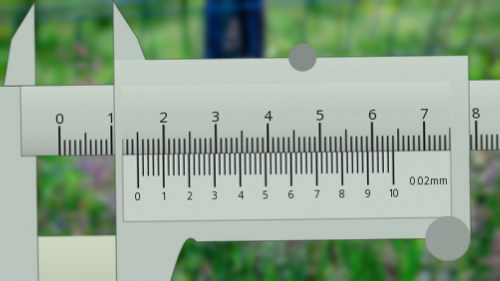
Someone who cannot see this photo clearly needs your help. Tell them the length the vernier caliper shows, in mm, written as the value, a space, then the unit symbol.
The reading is 15.0 mm
